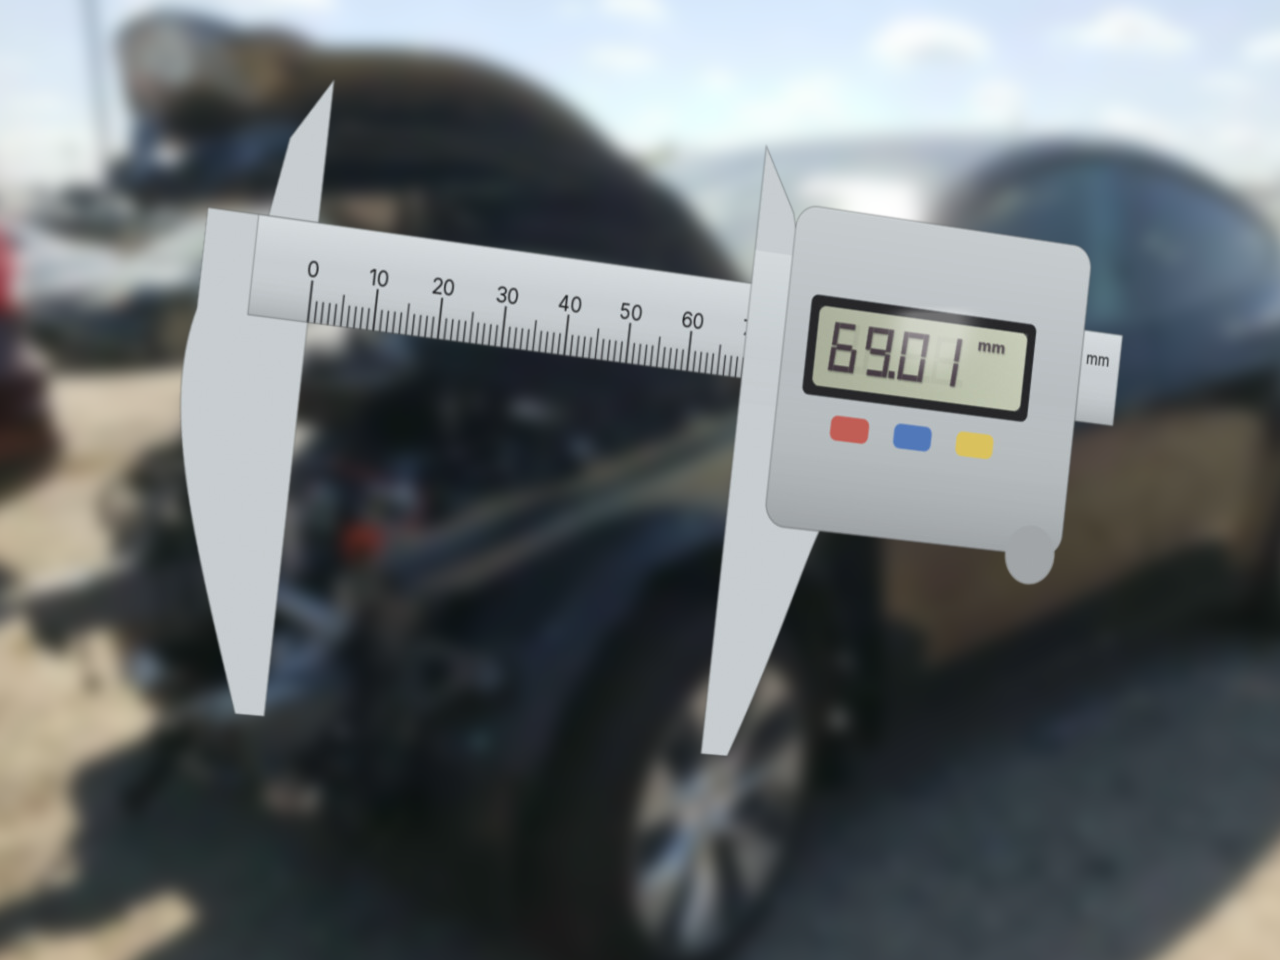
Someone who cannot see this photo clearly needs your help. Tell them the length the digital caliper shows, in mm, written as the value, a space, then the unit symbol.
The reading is 69.01 mm
